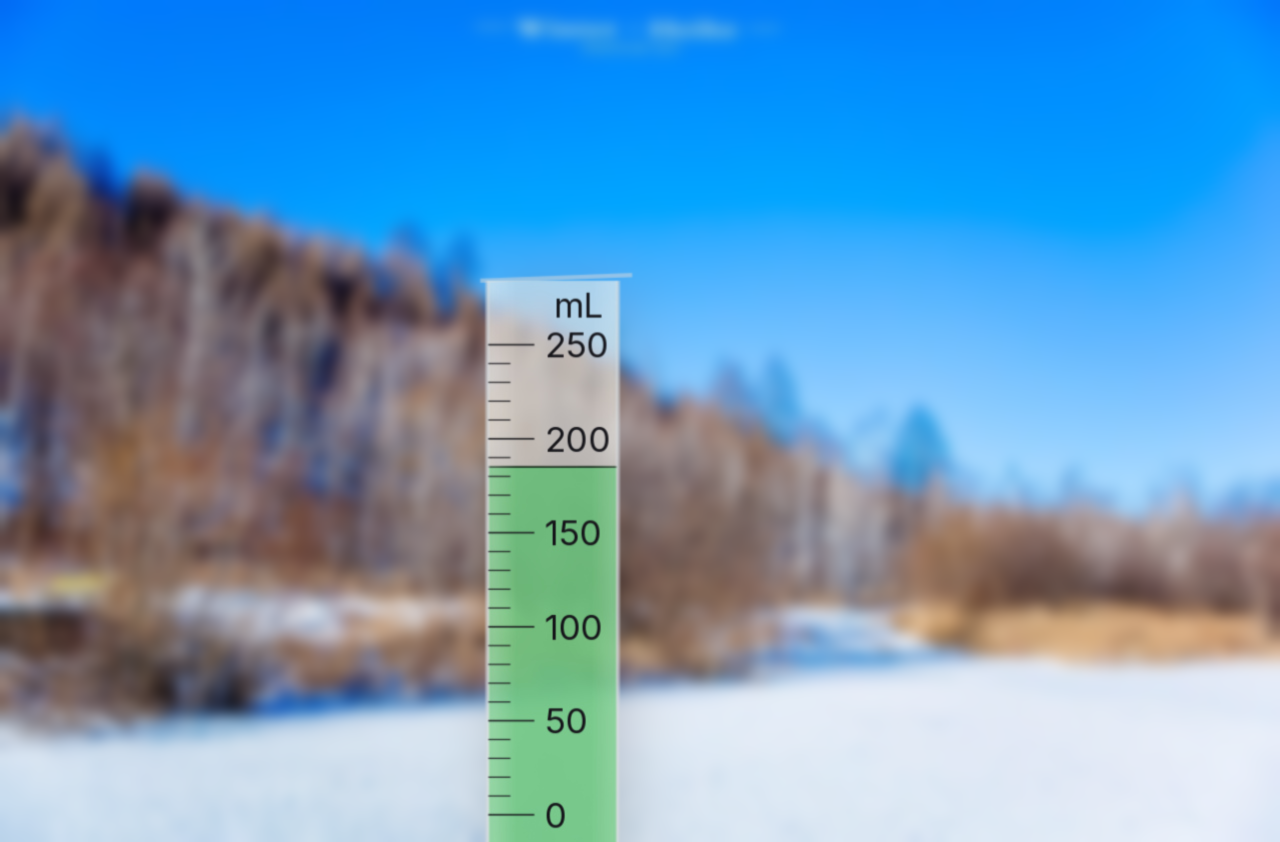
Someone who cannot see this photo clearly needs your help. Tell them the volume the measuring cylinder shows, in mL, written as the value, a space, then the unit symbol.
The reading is 185 mL
